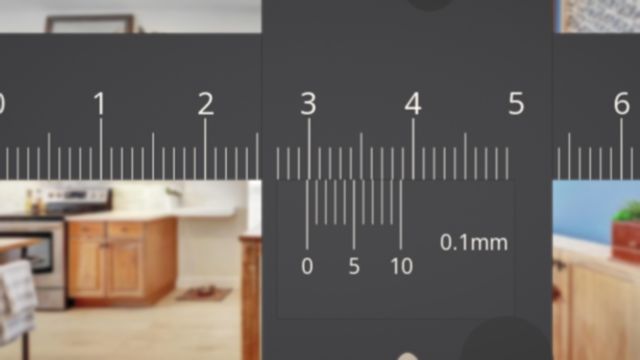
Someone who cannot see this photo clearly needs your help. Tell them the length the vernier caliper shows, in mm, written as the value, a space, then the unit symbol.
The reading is 29.8 mm
